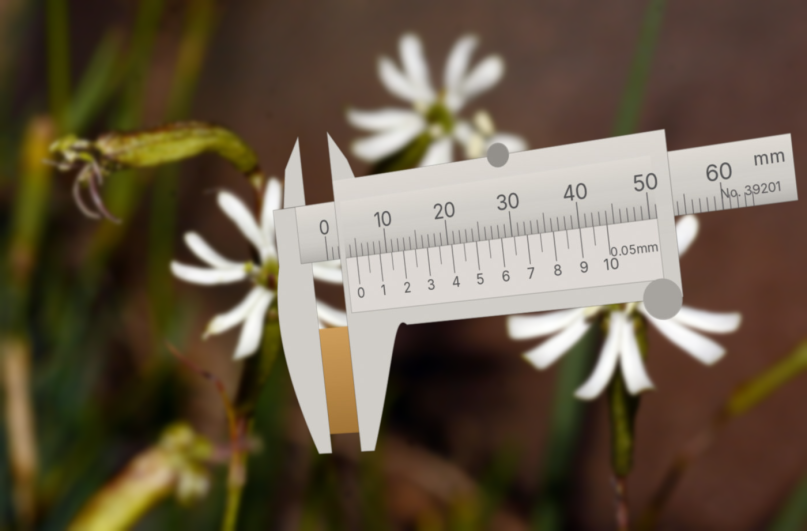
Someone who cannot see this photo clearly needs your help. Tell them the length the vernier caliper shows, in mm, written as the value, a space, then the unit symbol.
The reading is 5.0 mm
